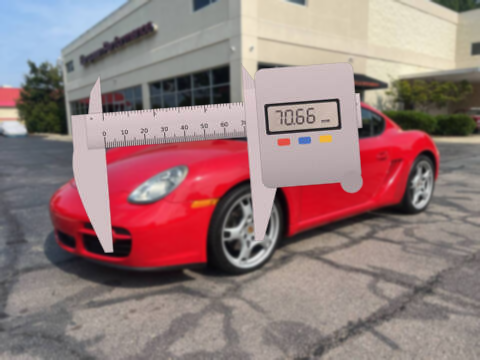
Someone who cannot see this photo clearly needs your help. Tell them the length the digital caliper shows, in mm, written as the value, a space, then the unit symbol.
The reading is 70.66 mm
